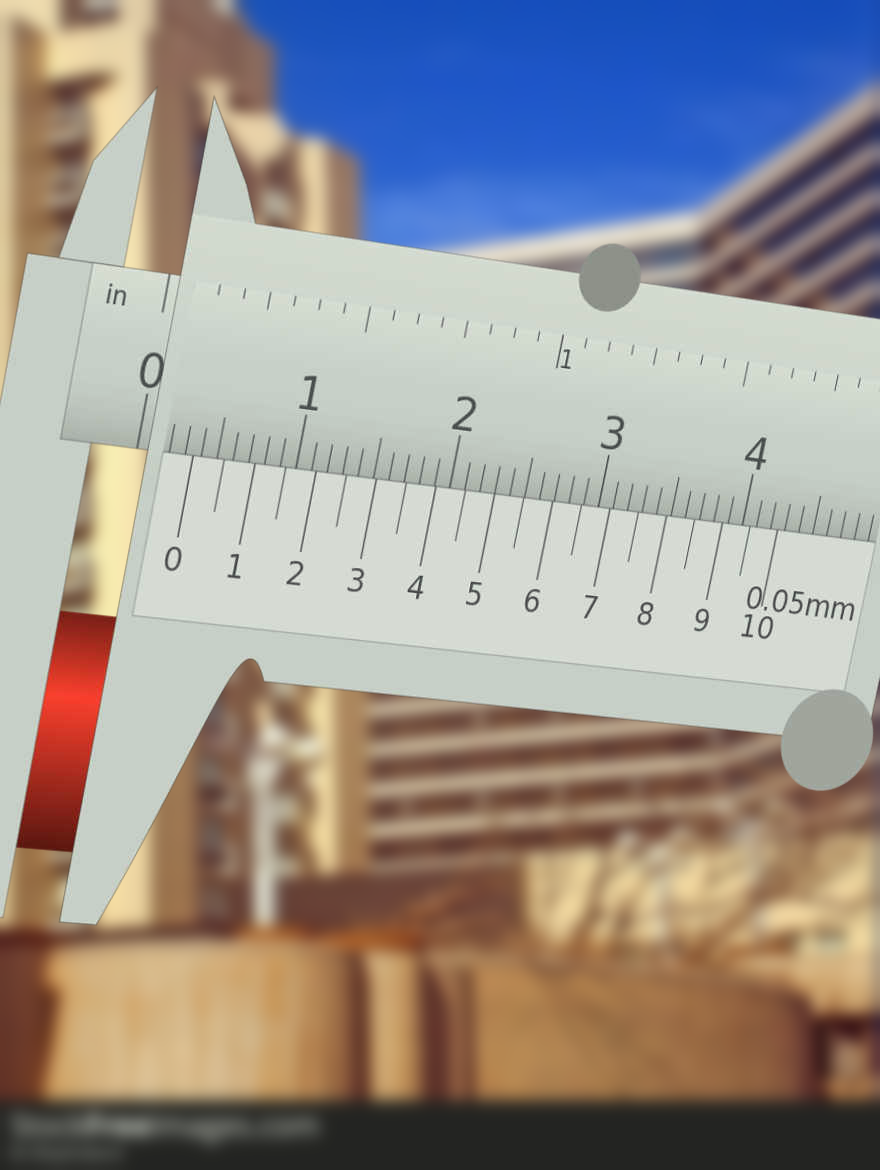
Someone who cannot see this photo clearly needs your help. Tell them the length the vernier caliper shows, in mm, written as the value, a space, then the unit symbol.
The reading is 3.5 mm
